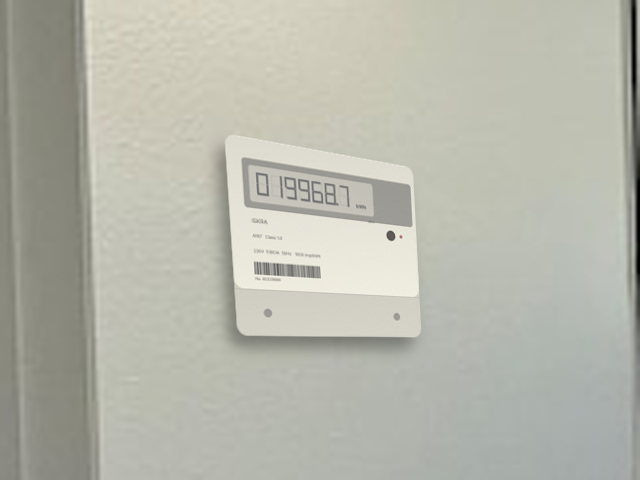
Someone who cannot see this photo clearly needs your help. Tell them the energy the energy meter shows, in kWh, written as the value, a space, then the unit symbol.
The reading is 19968.7 kWh
